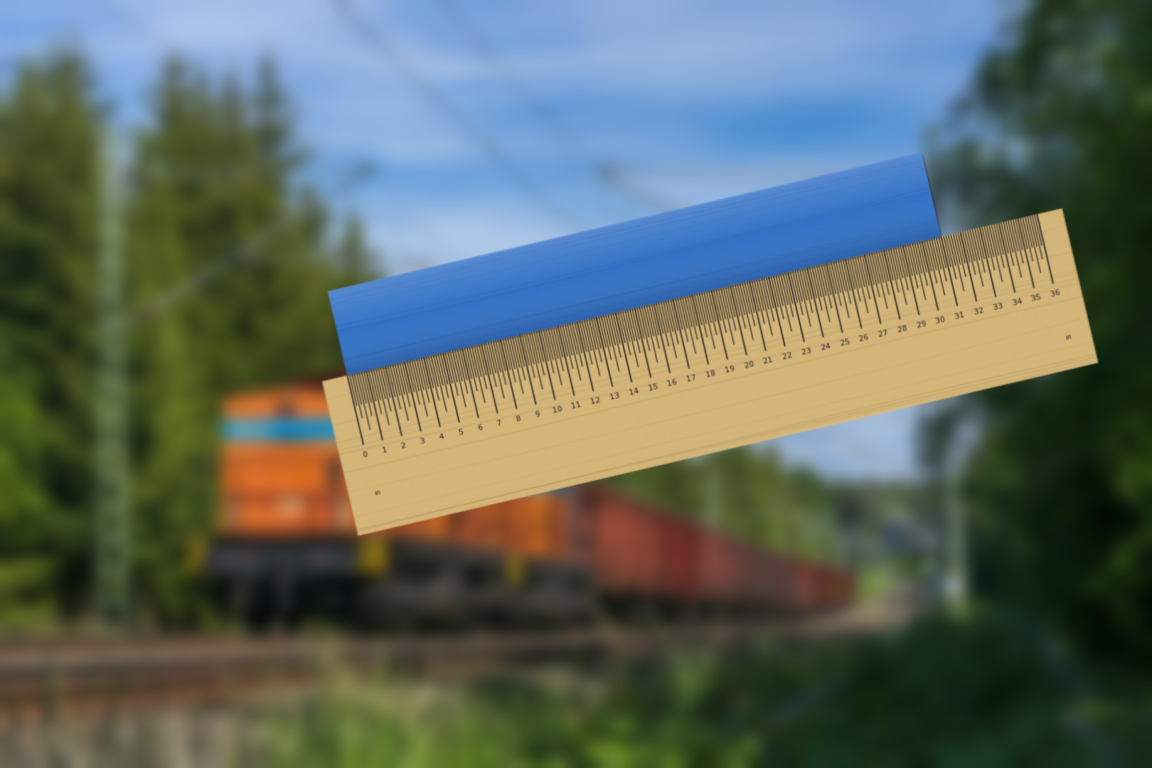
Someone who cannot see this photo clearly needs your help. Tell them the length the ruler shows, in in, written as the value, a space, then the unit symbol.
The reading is 31 in
